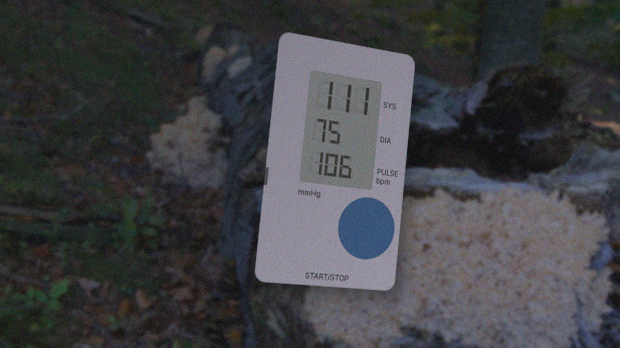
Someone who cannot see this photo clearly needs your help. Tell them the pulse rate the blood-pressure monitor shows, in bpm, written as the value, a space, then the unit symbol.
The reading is 106 bpm
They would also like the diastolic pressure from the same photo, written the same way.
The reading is 75 mmHg
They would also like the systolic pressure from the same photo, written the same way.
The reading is 111 mmHg
